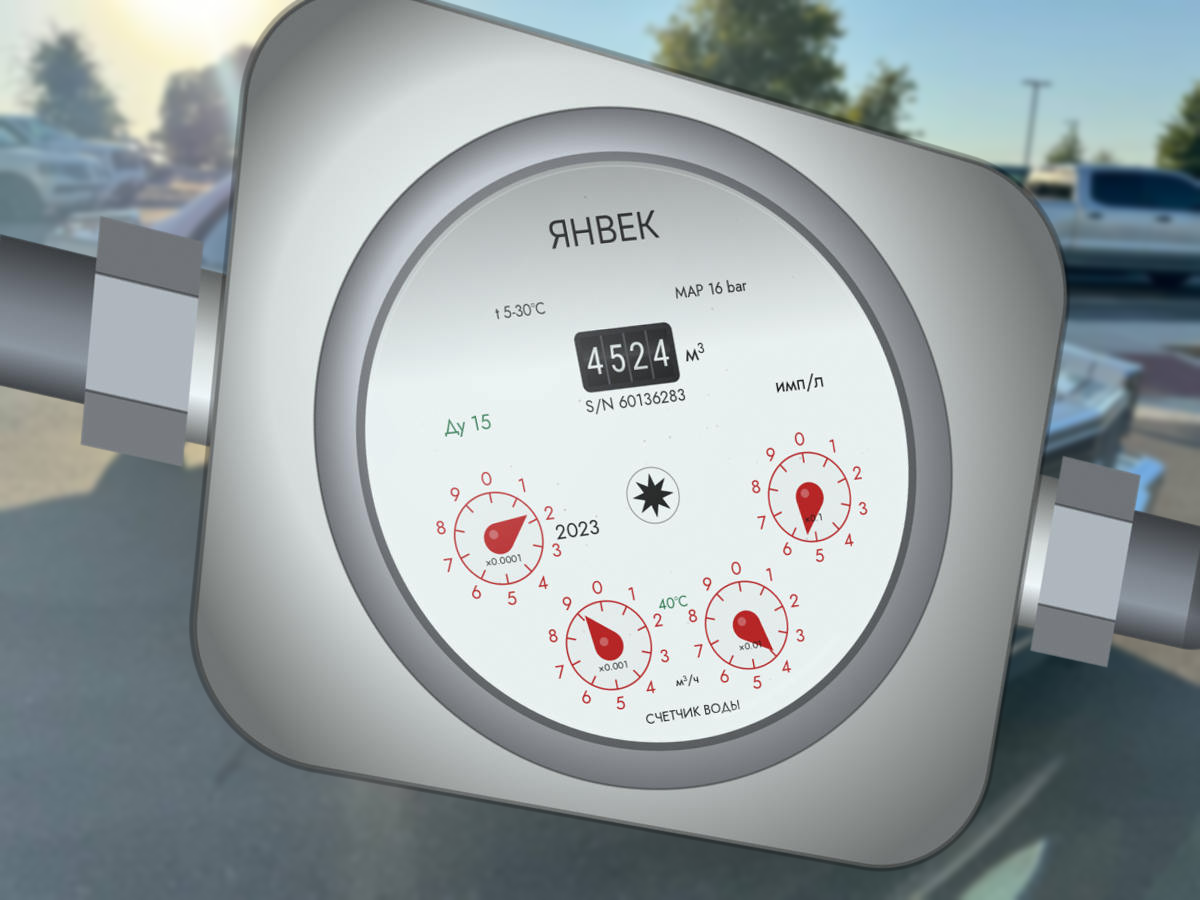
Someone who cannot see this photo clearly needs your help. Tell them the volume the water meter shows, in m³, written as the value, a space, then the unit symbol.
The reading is 4524.5391 m³
